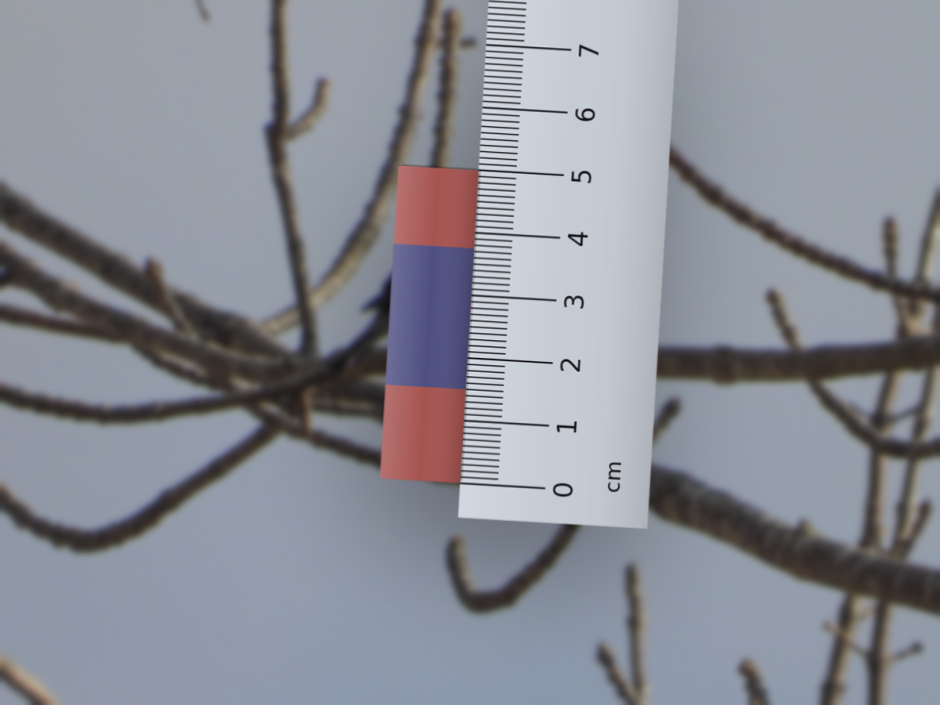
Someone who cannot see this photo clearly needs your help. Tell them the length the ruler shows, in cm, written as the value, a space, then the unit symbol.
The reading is 5 cm
